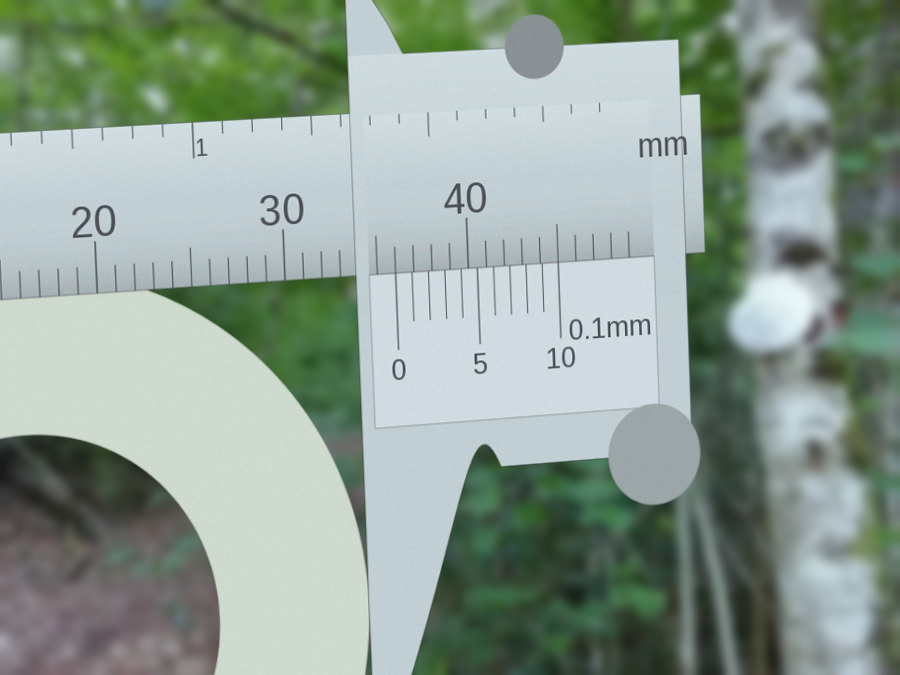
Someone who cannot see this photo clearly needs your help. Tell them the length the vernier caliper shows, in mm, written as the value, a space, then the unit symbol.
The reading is 36.0 mm
